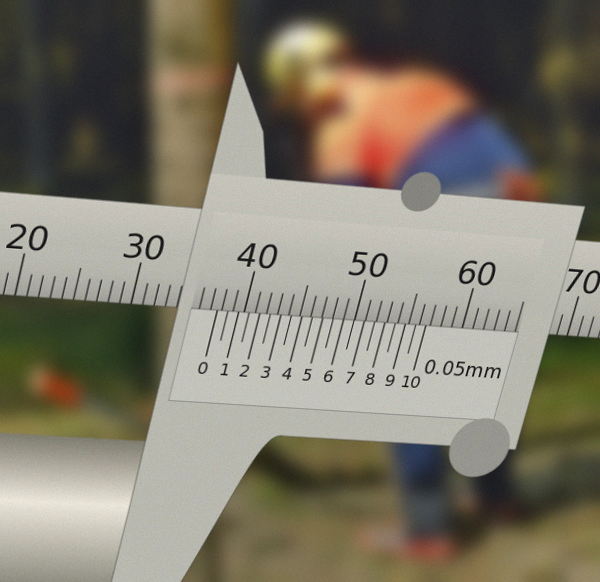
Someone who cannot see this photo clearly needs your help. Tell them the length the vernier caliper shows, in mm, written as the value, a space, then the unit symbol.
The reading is 37.6 mm
